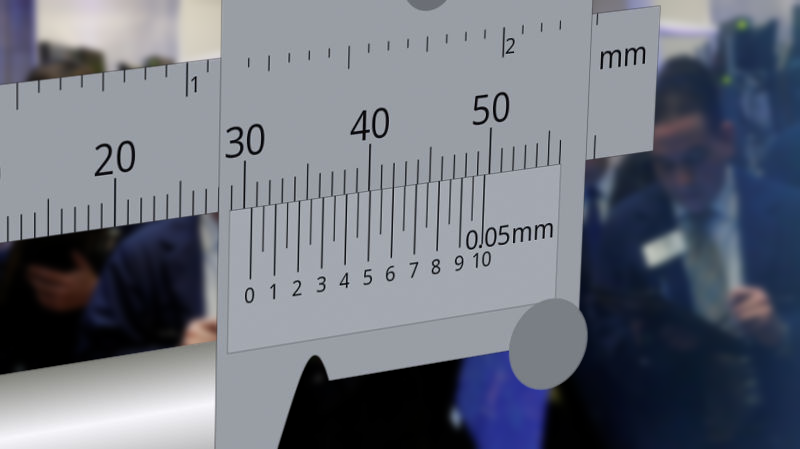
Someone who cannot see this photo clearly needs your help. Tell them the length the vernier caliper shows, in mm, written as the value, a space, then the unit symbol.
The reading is 30.6 mm
